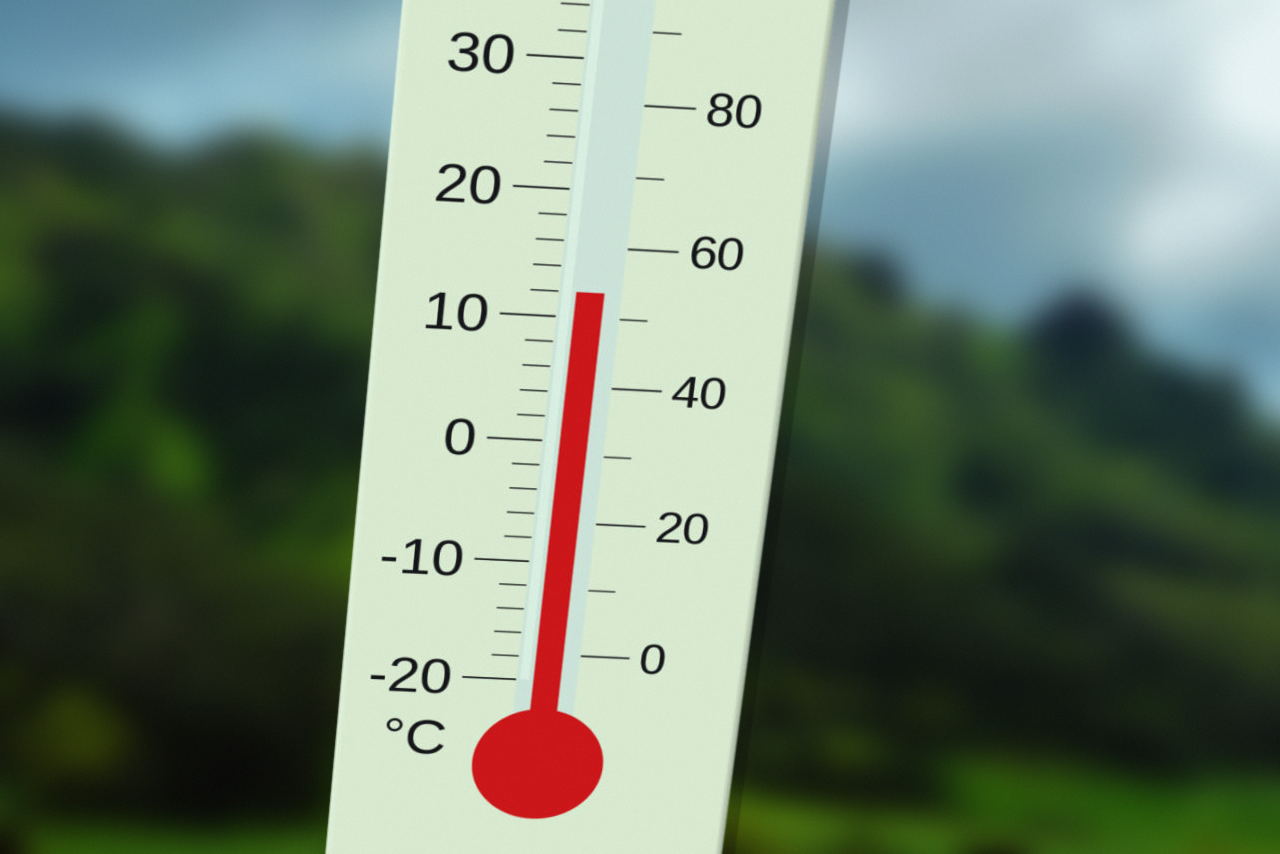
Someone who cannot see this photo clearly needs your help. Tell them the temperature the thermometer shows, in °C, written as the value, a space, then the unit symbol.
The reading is 12 °C
